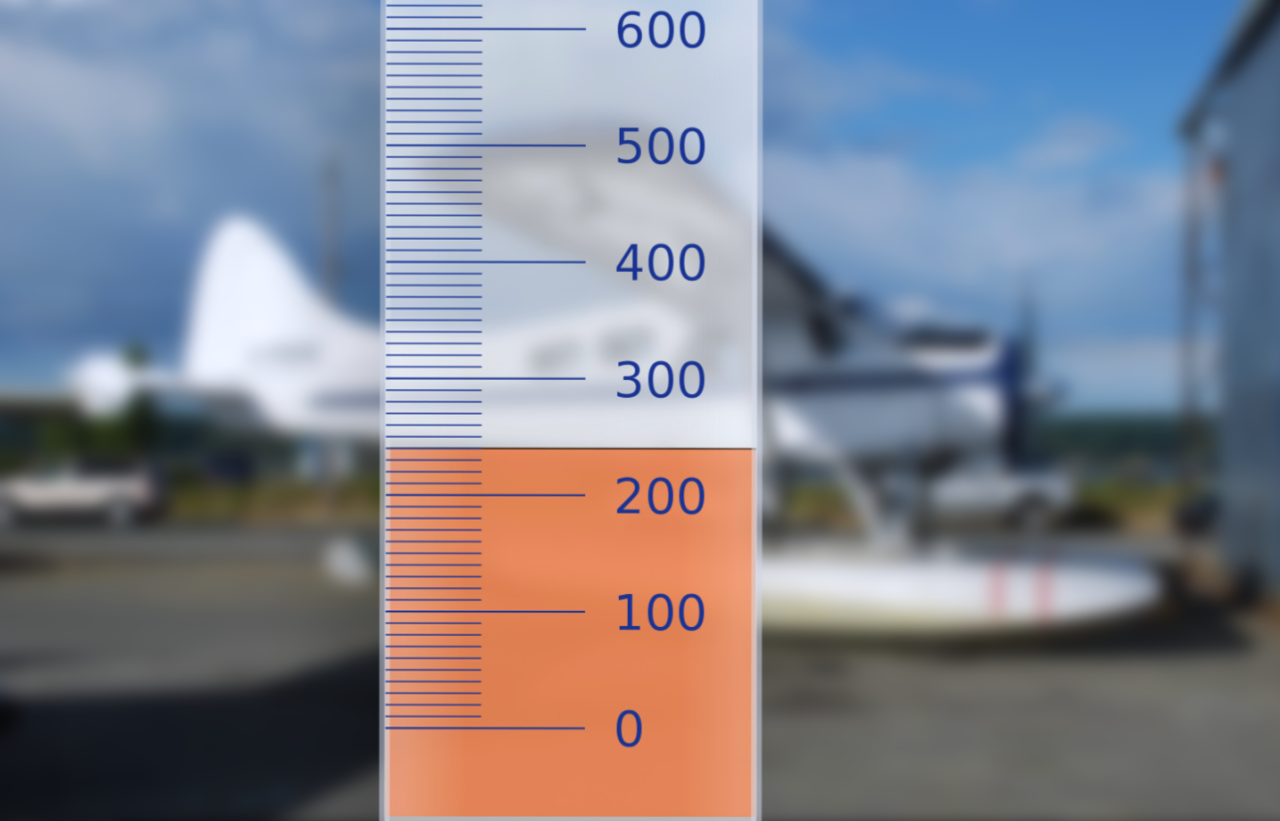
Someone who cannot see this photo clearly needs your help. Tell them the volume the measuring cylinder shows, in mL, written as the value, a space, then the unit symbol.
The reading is 240 mL
